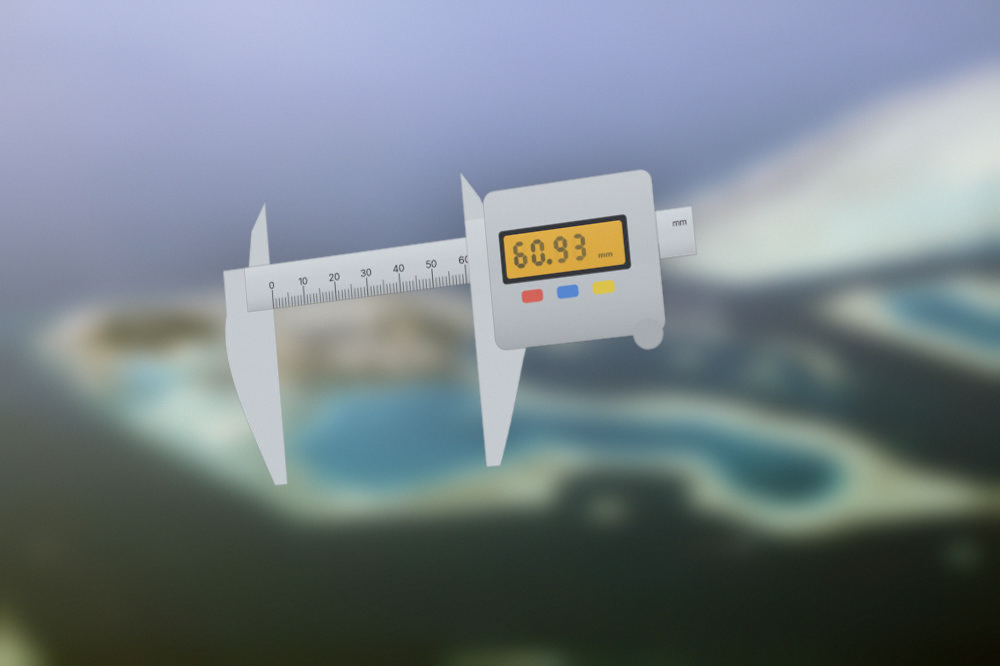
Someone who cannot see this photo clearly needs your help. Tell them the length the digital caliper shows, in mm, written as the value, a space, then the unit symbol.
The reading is 60.93 mm
